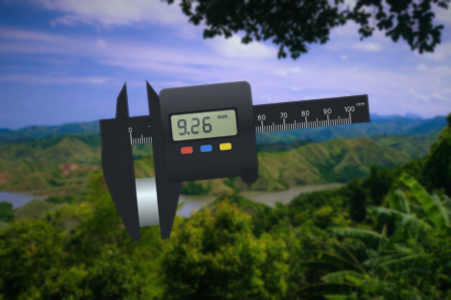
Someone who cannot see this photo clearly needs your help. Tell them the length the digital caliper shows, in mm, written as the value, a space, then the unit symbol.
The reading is 9.26 mm
